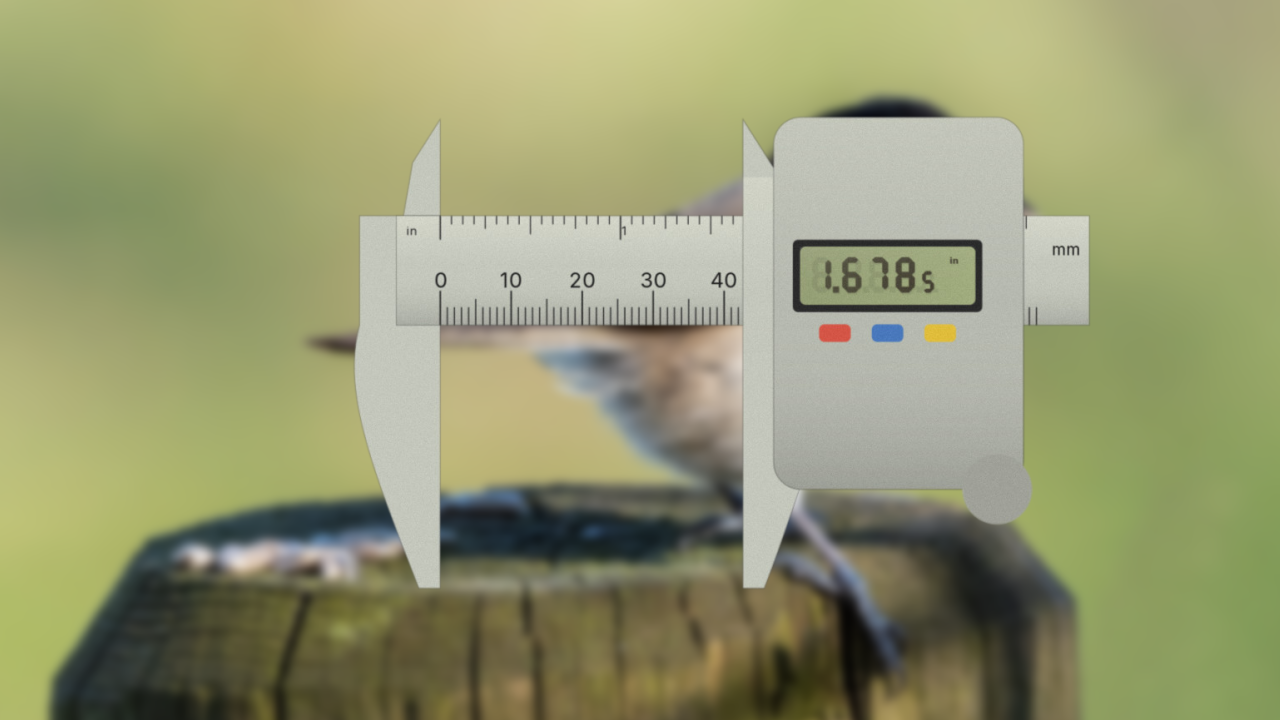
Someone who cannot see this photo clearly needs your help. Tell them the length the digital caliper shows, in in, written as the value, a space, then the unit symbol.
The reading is 1.6785 in
